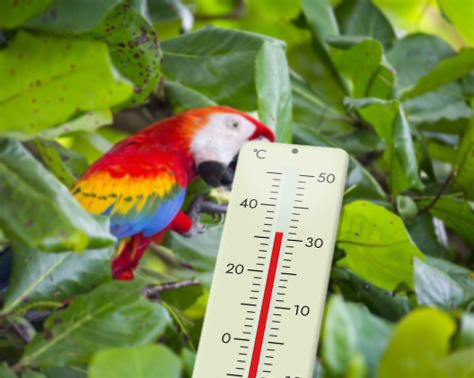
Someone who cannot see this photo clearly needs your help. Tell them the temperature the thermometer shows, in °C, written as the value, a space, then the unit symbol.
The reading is 32 °C
